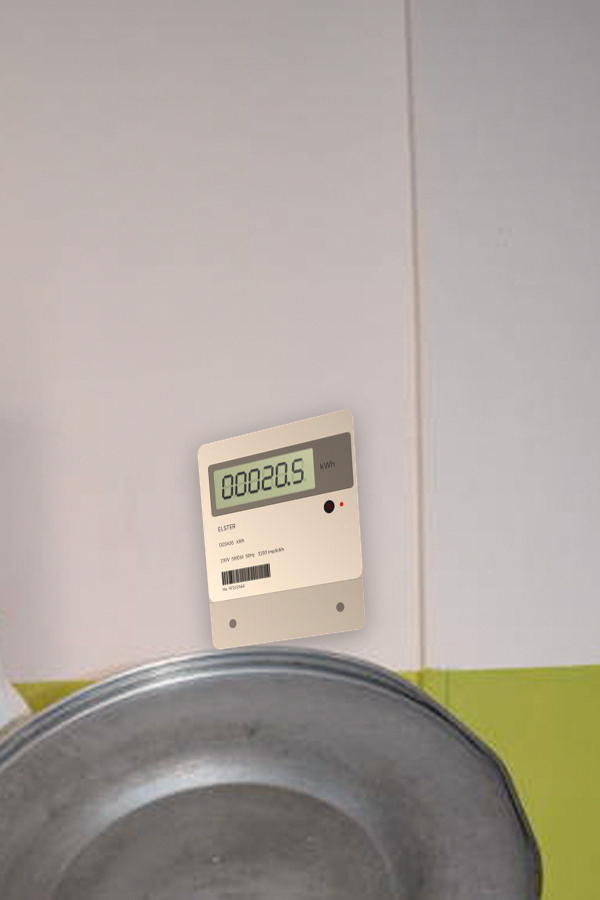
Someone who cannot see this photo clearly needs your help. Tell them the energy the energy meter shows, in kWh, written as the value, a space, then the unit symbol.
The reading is 20.5 kWh
